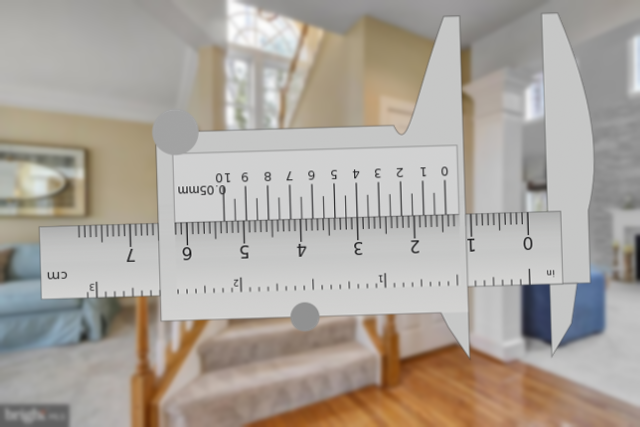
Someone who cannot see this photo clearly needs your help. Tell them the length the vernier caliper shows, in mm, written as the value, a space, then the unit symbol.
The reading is 14.4 mm
